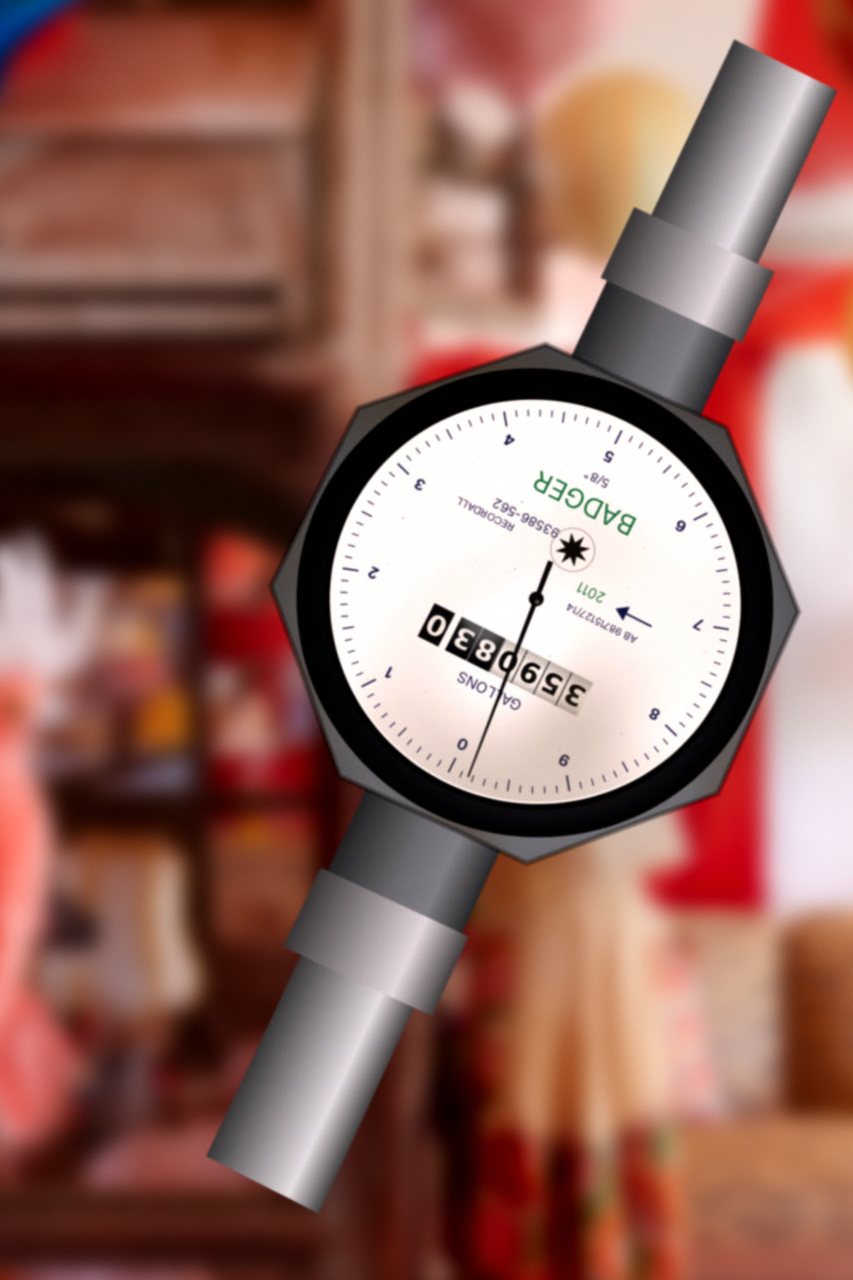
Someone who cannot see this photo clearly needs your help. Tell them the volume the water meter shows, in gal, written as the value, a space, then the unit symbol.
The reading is 3590829.8 gal
